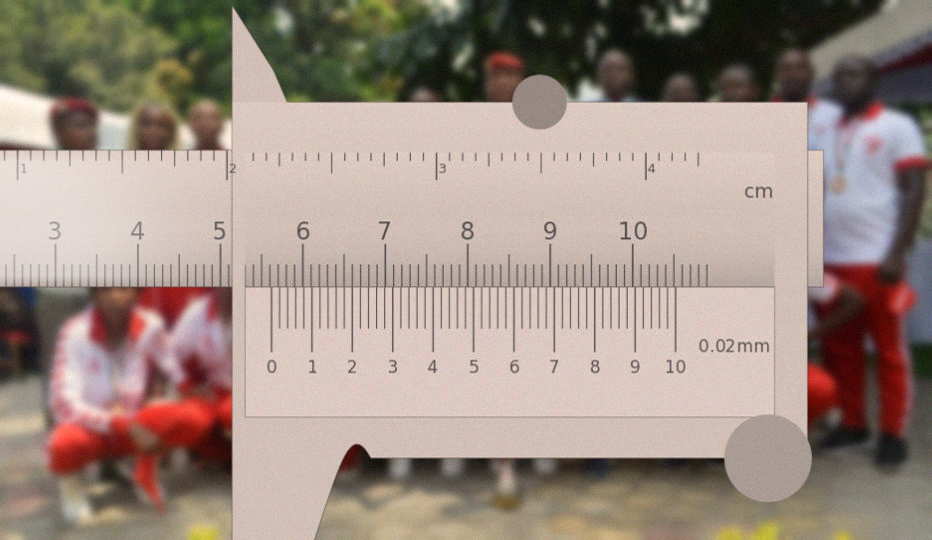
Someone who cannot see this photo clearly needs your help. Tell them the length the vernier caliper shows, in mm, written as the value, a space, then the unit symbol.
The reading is 56.2 mm
